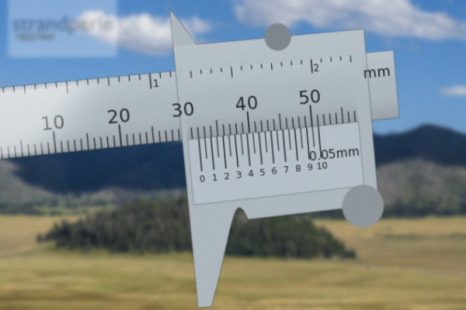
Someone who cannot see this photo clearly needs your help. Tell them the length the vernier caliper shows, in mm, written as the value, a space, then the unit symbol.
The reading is 32.0 mm
